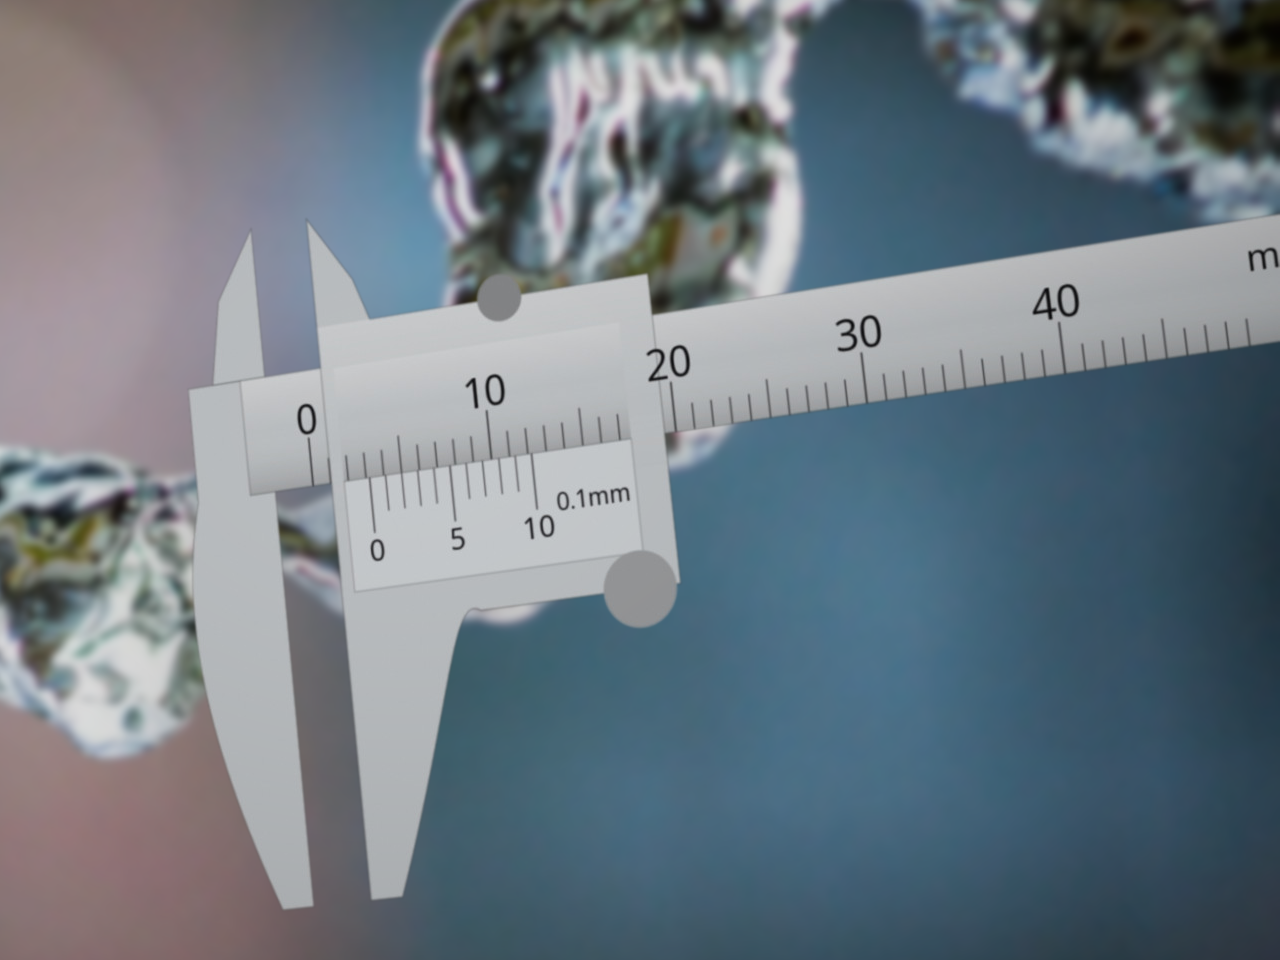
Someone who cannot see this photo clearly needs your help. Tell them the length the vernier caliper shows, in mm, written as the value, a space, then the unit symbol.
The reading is 3.2 mm
